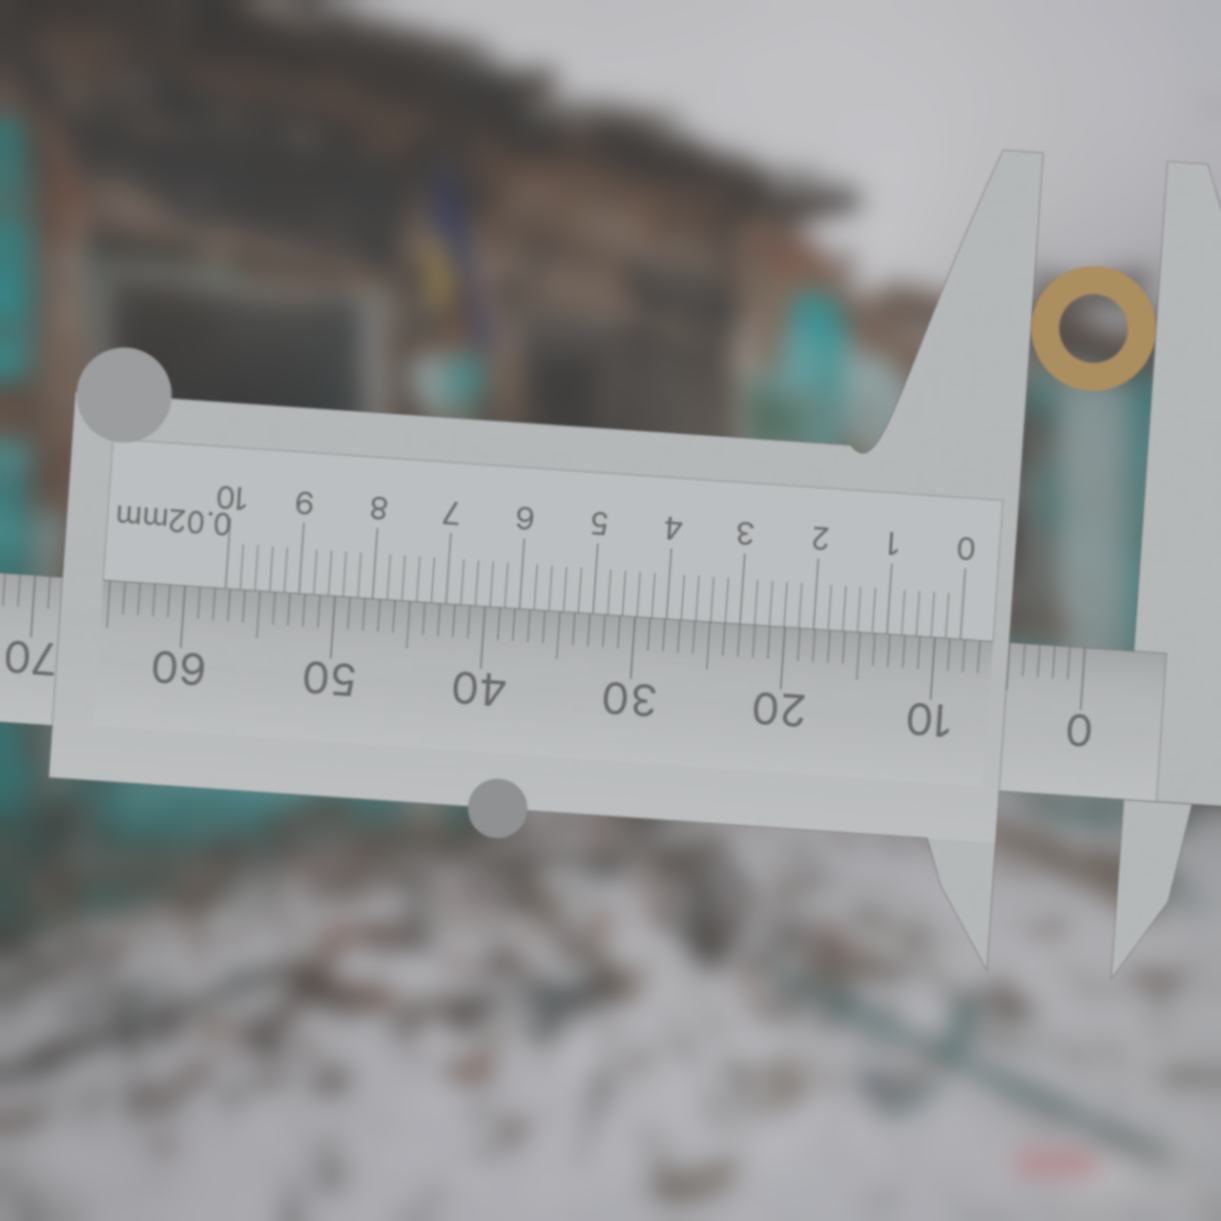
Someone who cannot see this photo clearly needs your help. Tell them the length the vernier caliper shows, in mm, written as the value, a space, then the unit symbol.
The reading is 8.3 mm
